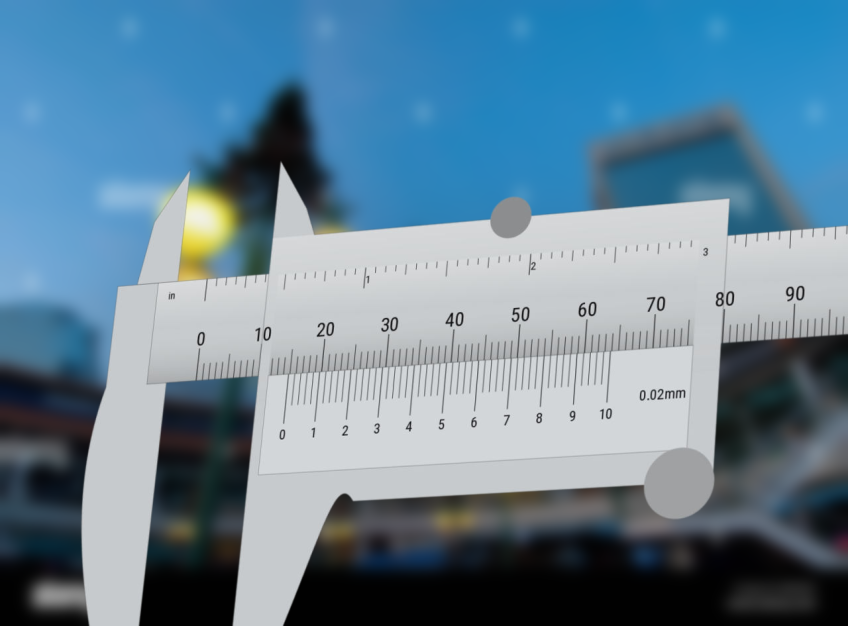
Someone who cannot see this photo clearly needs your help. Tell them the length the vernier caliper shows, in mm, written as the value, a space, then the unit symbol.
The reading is 14.8 mm
